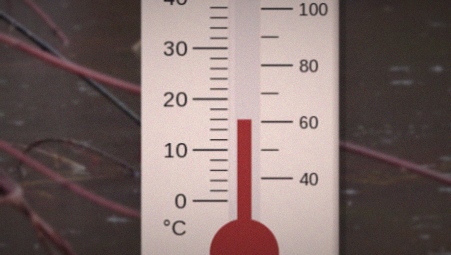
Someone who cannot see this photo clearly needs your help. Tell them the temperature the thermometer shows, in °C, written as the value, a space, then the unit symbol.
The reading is 16 °C
